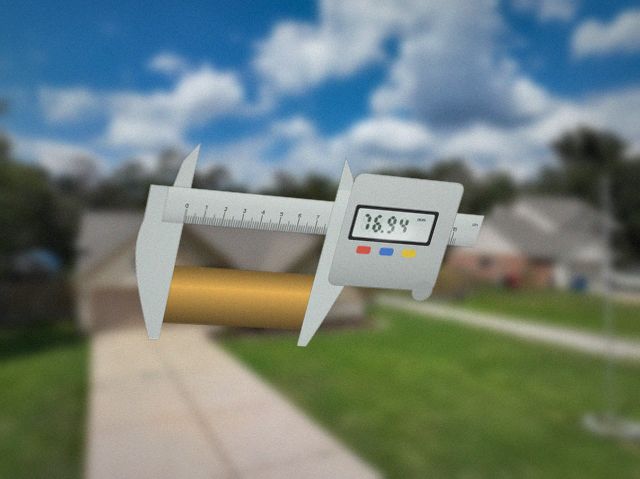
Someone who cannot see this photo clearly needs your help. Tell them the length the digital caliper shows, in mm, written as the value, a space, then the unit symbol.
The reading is 76.94 mm
